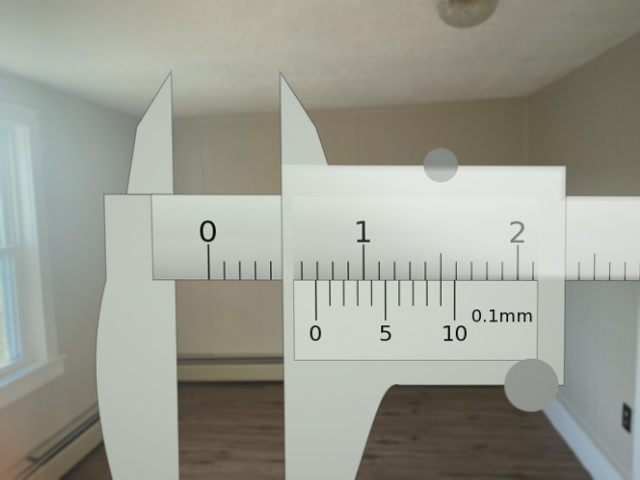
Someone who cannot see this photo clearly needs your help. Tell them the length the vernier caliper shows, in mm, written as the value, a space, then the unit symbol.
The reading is 6.9 mm
